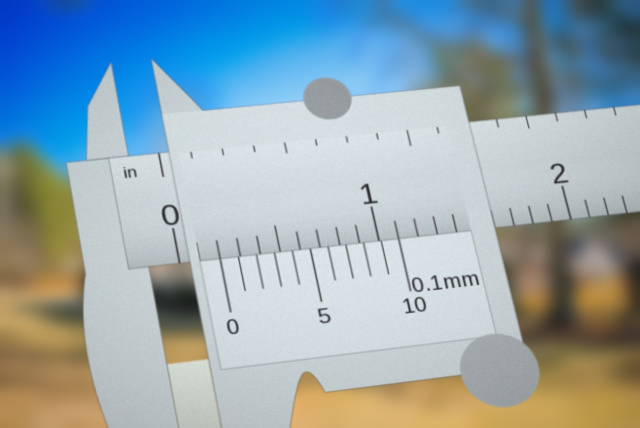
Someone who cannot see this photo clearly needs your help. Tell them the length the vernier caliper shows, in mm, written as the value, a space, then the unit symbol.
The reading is 2.0 mm
